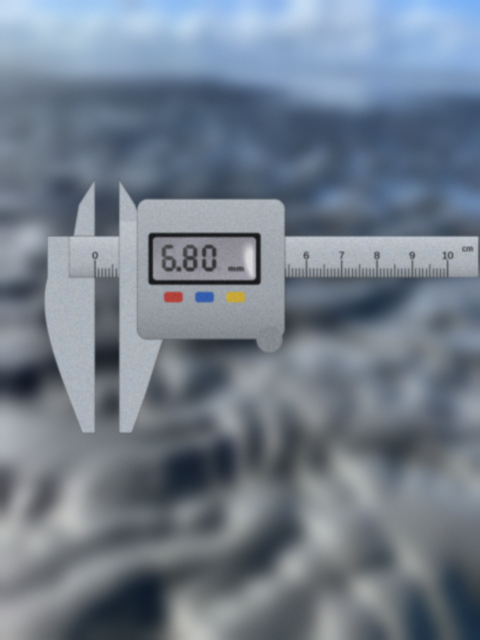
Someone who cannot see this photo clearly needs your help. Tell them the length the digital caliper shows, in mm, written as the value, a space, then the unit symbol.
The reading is 6.80 mm
